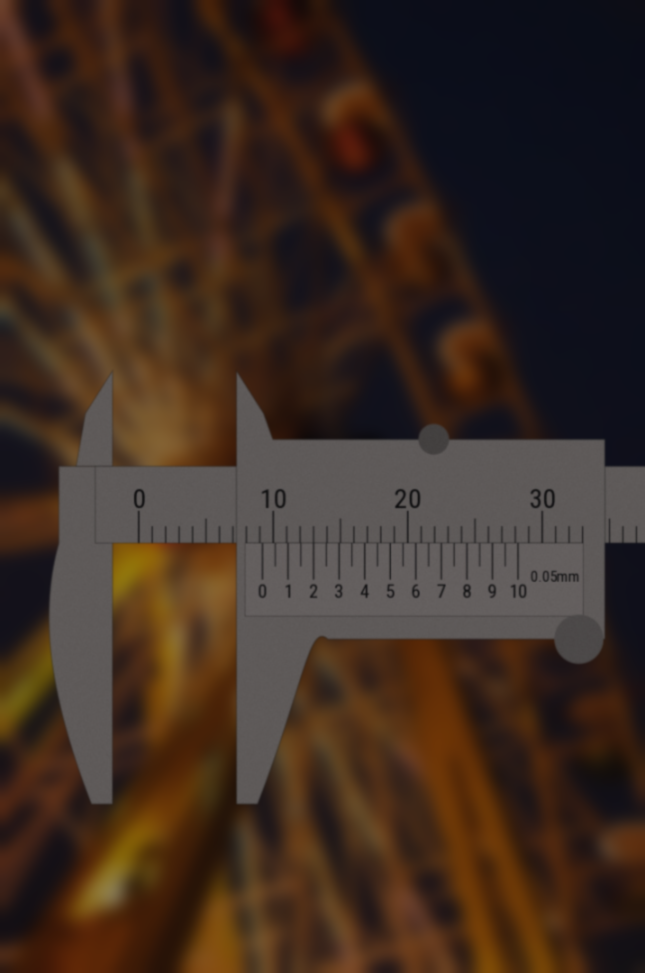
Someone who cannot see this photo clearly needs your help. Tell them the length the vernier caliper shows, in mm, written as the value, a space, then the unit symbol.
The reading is 9.2 mm
